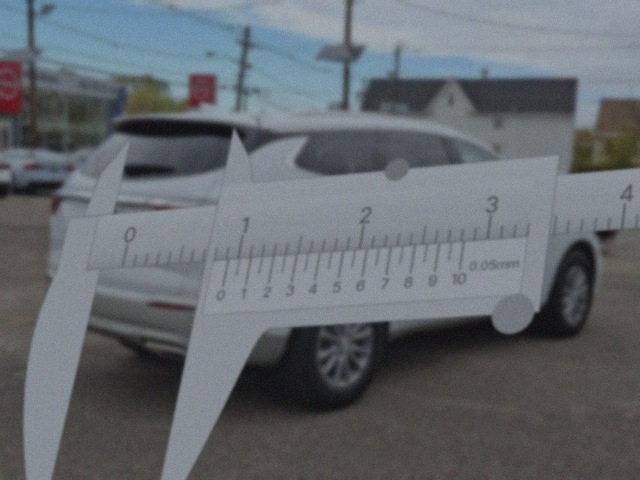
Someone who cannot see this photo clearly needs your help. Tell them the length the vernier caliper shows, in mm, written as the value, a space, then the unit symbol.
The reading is 9.2 mm
